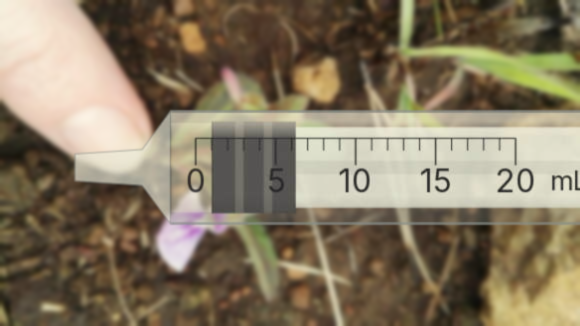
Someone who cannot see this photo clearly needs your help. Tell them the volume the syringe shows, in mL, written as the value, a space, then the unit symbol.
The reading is 1 mL
